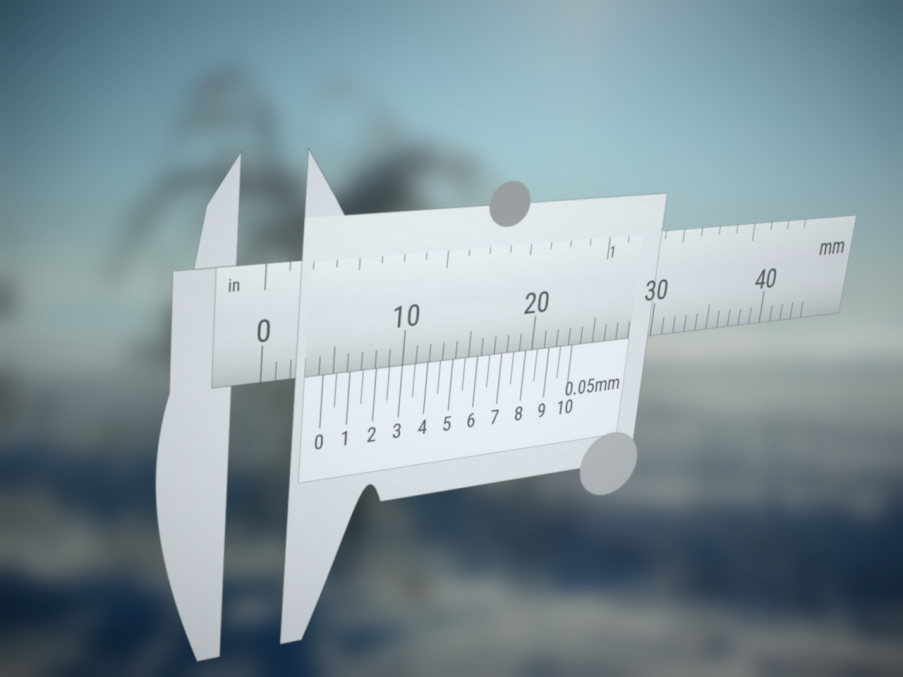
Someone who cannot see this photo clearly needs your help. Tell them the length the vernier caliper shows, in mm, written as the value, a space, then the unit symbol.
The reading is 4.3 mm
